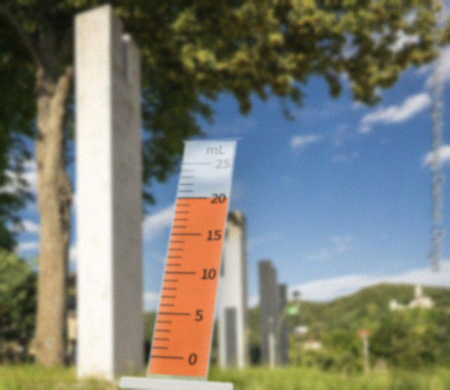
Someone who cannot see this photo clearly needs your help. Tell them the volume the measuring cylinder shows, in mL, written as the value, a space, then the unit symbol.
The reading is 20 mL
